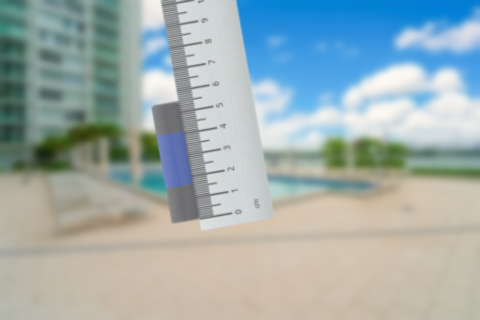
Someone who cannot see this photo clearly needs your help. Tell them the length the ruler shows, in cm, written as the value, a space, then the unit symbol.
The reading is 5.5 cm
